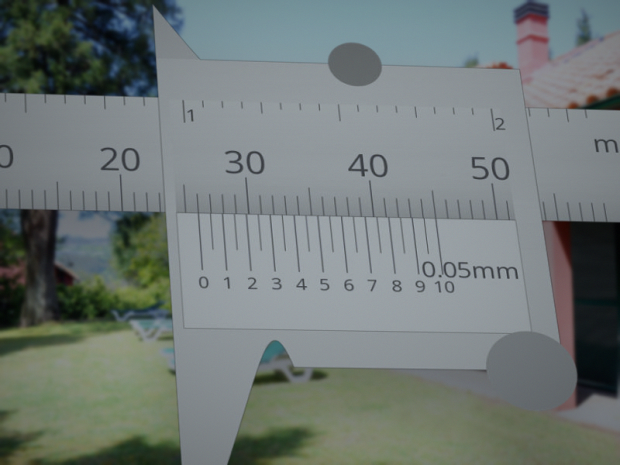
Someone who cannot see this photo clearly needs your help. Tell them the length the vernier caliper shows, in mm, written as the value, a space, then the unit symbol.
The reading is 26.0 mm
